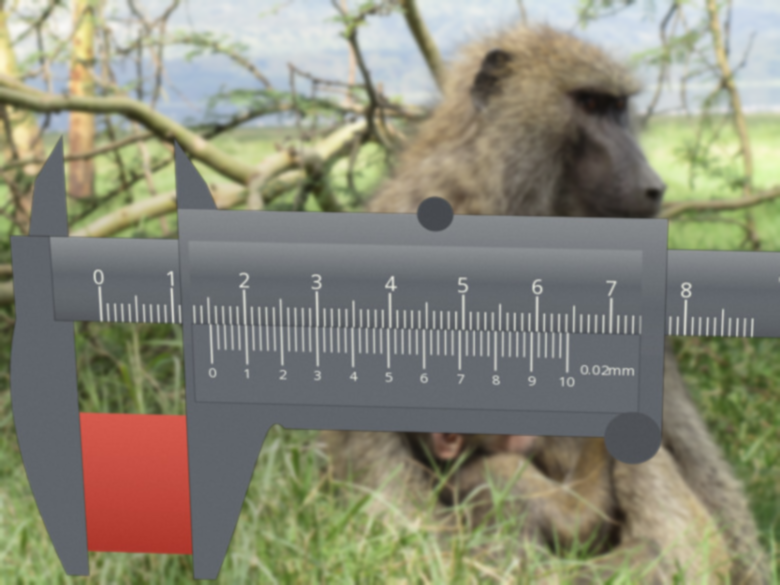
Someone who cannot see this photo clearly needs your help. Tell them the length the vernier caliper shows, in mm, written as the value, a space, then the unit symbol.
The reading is 15.2 mm
